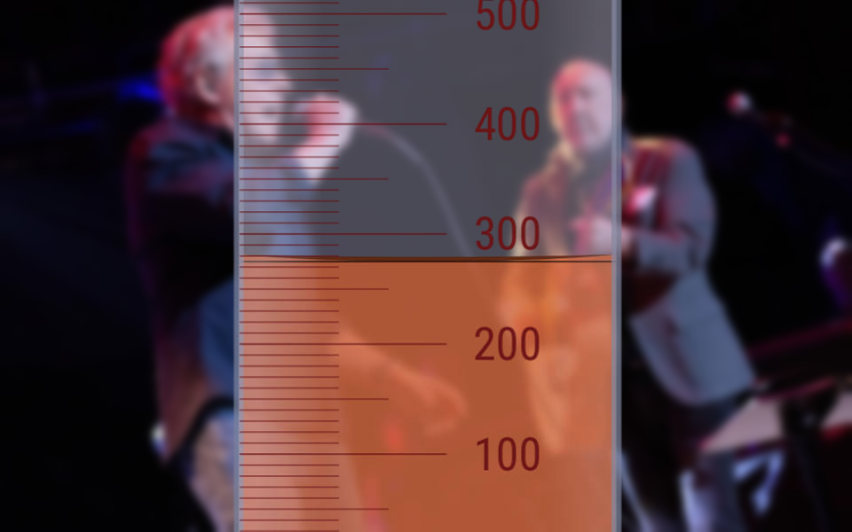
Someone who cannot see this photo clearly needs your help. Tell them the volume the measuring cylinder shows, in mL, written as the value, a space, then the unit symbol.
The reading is 275 mL
